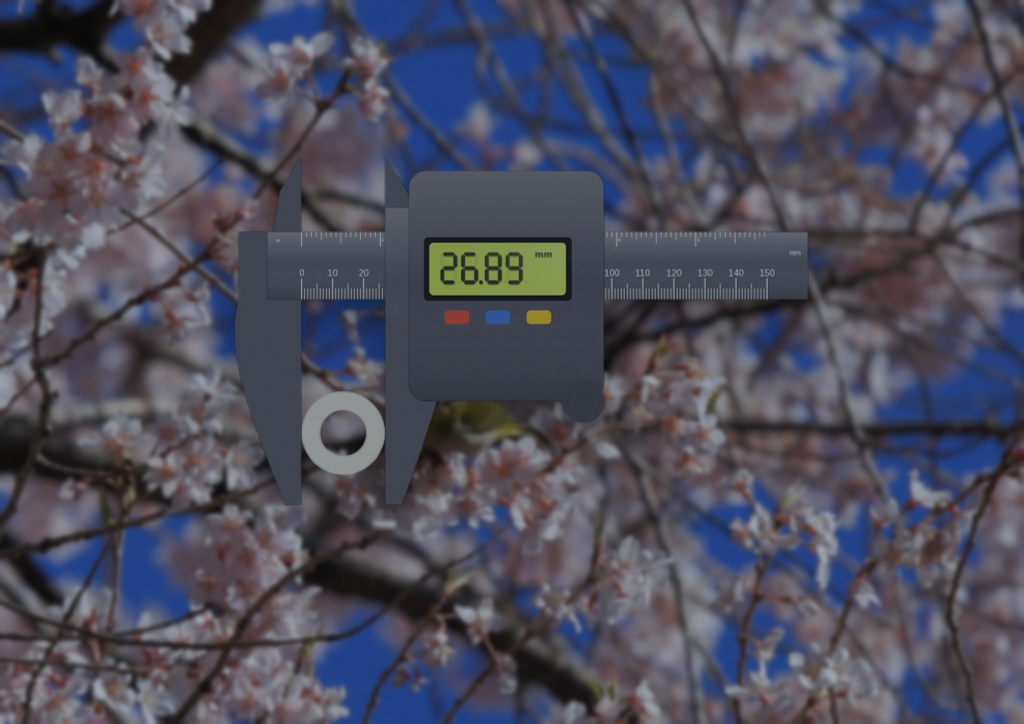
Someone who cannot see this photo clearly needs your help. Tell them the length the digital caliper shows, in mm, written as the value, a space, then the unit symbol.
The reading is 26.89 mm
